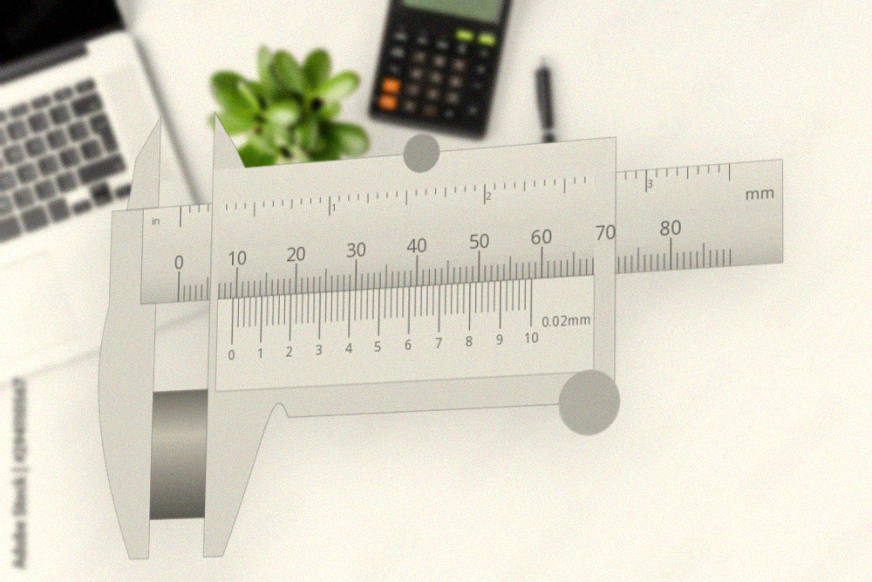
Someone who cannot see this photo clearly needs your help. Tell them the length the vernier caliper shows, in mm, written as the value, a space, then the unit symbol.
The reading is 9.4 mm
